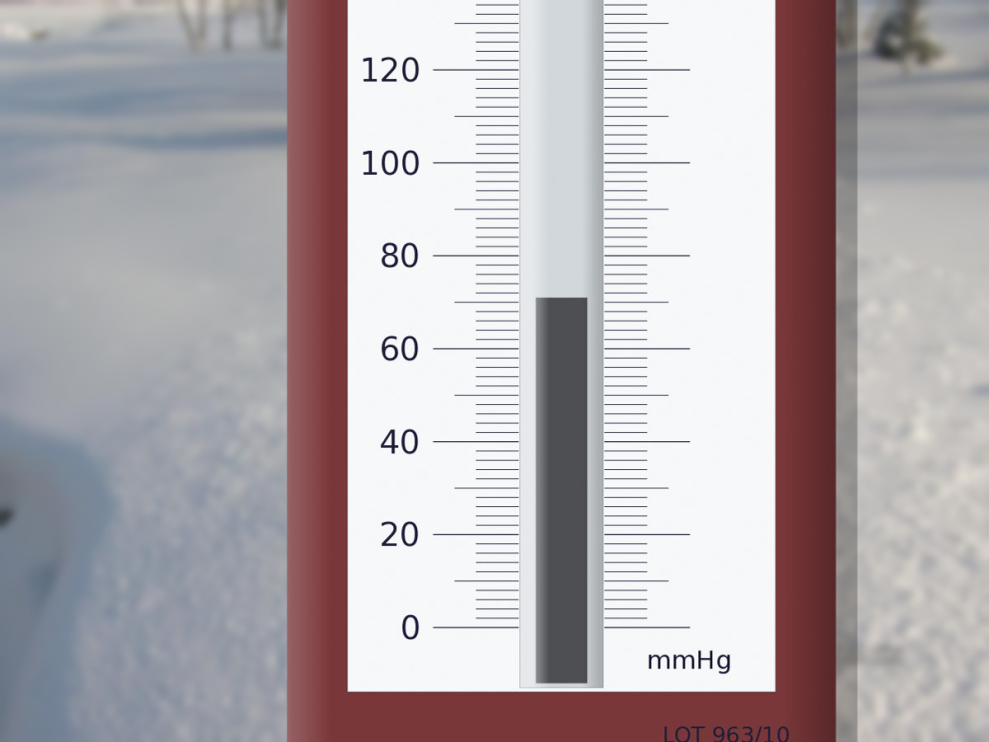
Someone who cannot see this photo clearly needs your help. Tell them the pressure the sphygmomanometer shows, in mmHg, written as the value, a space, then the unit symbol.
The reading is 71 mmHg
